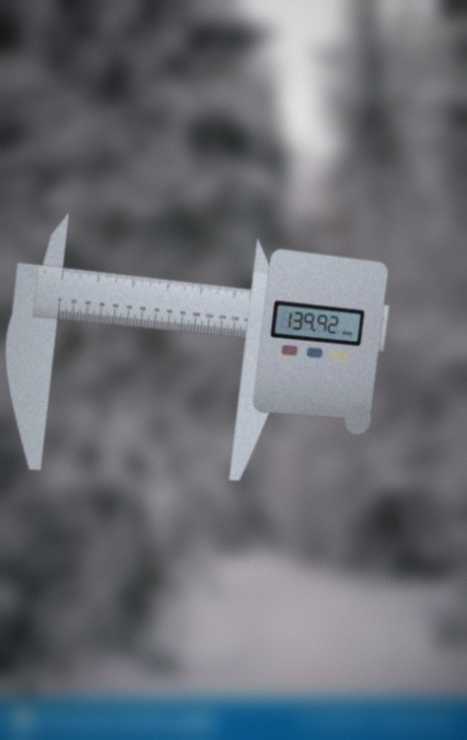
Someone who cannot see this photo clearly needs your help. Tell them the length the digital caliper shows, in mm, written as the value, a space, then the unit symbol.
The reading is 139.92 mm
